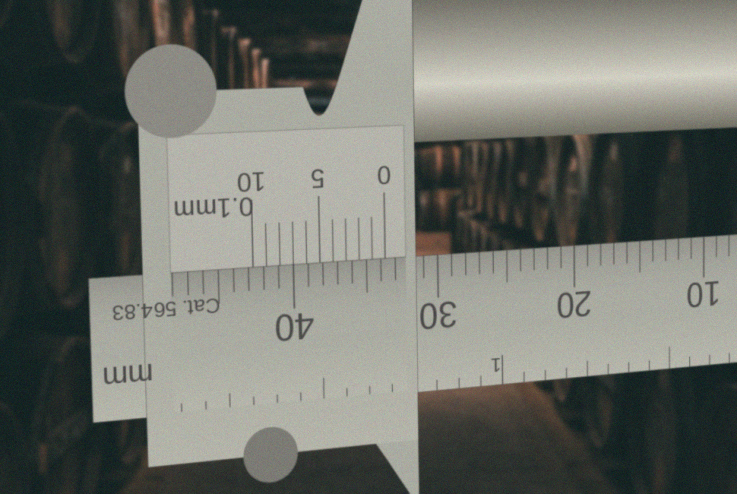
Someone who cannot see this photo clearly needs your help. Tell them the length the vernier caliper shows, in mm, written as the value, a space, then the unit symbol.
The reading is 33.7 mm
